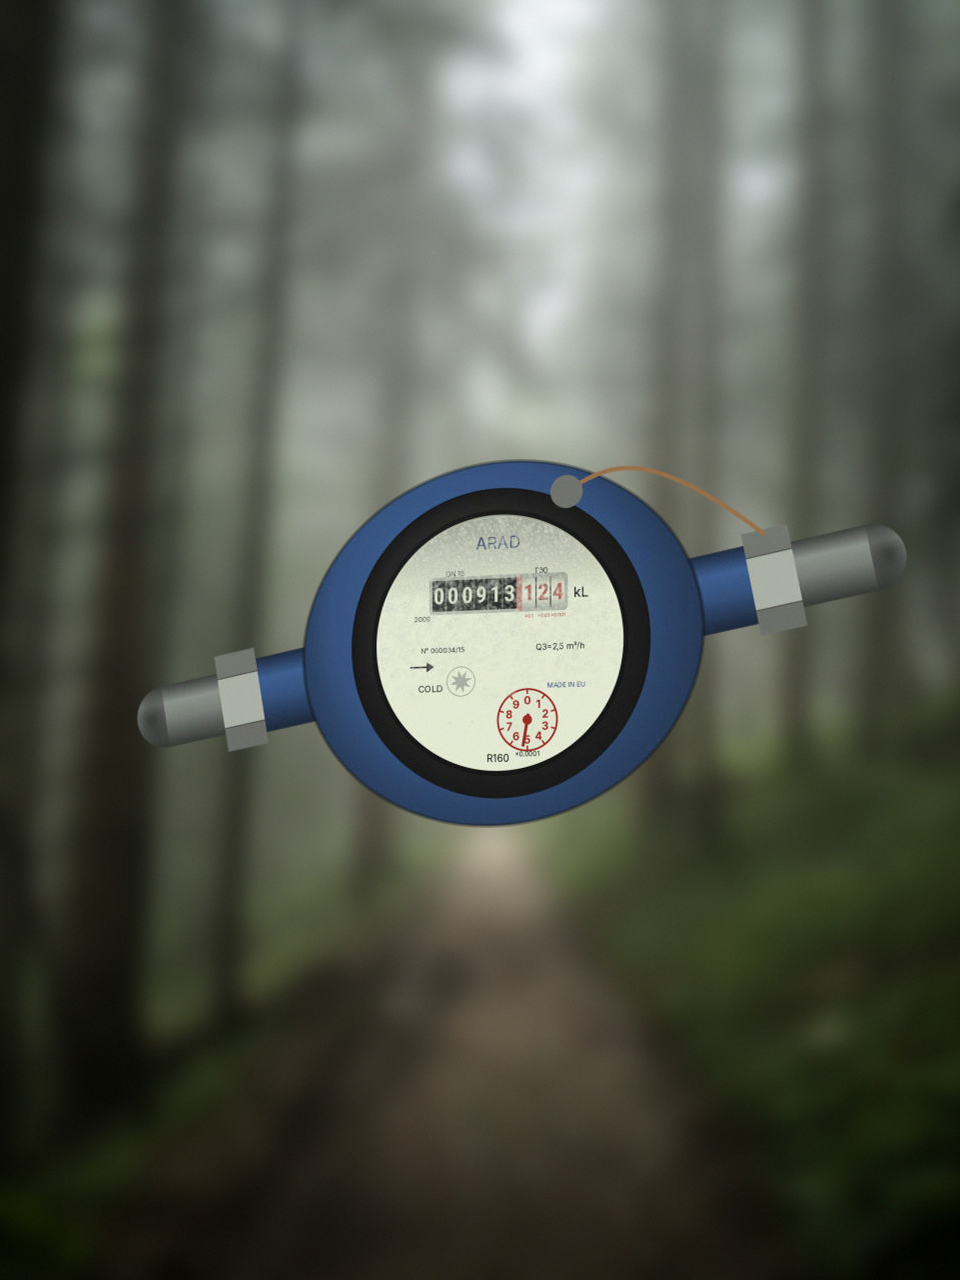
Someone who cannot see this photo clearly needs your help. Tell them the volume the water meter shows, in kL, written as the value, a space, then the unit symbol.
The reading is 913.1245 kL
